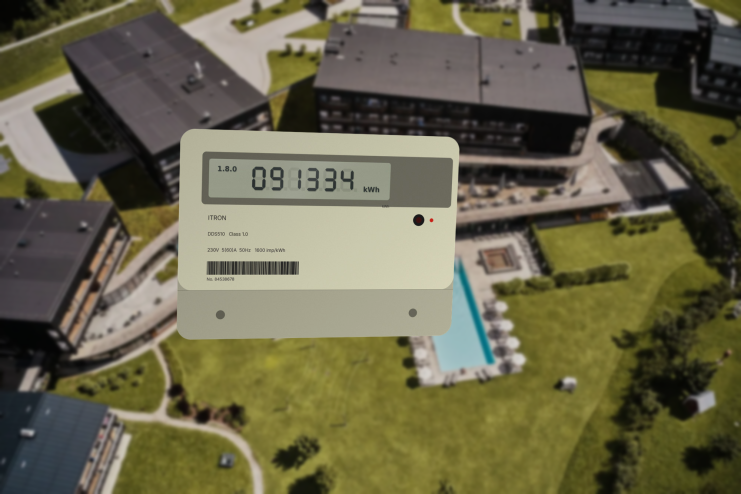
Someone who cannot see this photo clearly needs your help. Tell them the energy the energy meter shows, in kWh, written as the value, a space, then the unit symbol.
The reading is 91334 kWh
